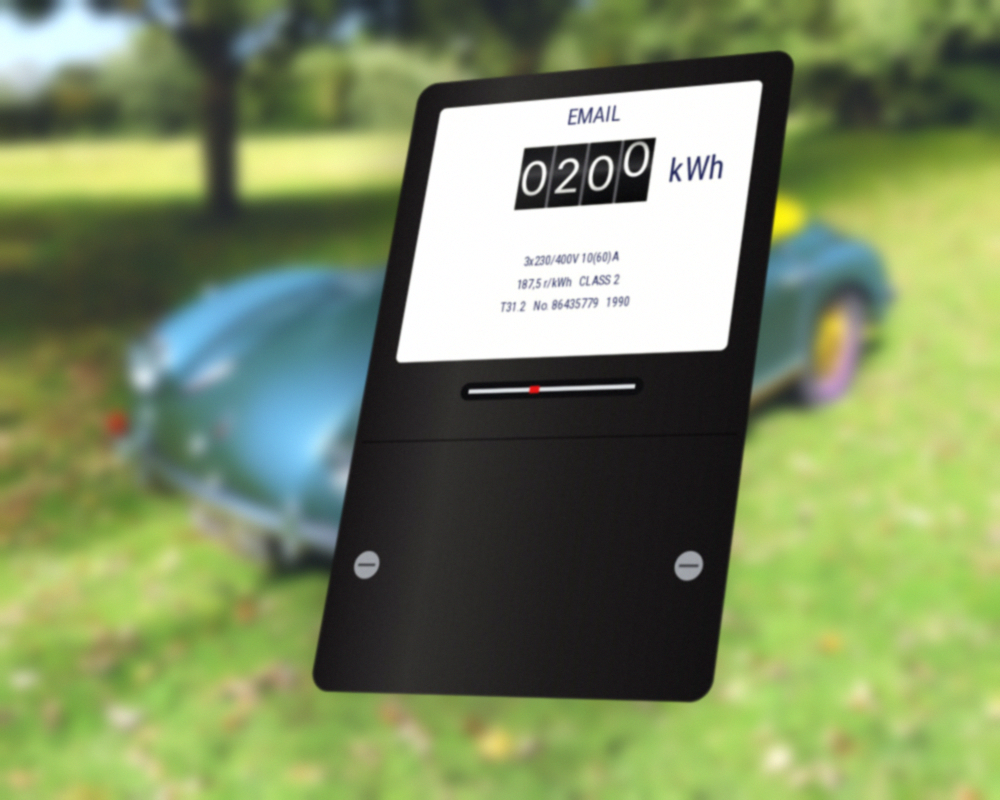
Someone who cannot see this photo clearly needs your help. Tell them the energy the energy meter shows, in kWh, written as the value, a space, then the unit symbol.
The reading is 200 kWh
